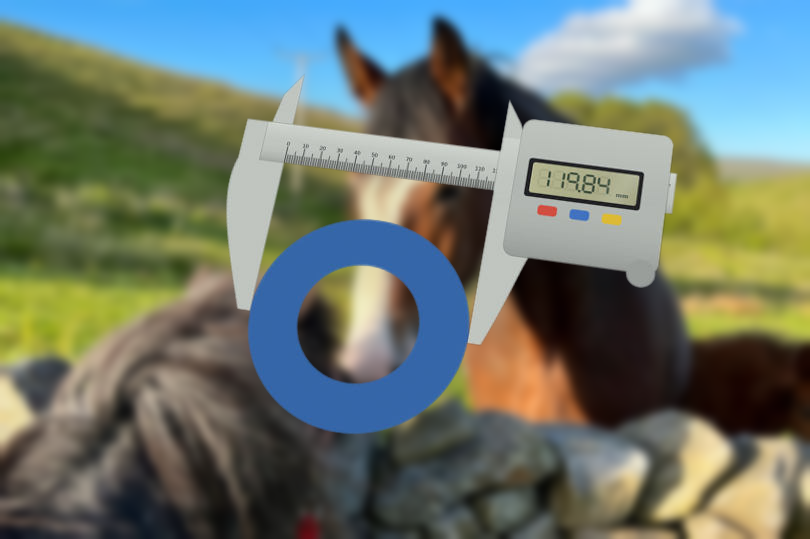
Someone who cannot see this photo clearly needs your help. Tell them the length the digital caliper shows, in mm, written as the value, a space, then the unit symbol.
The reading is 119.84 mm
